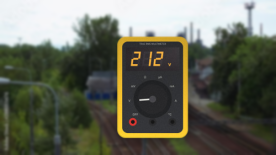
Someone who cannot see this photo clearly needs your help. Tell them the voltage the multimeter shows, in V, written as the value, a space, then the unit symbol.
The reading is 212 V
